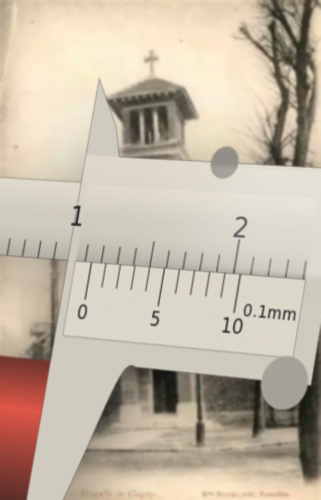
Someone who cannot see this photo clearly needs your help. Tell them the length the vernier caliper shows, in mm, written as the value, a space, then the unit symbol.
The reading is 11.4 mm
